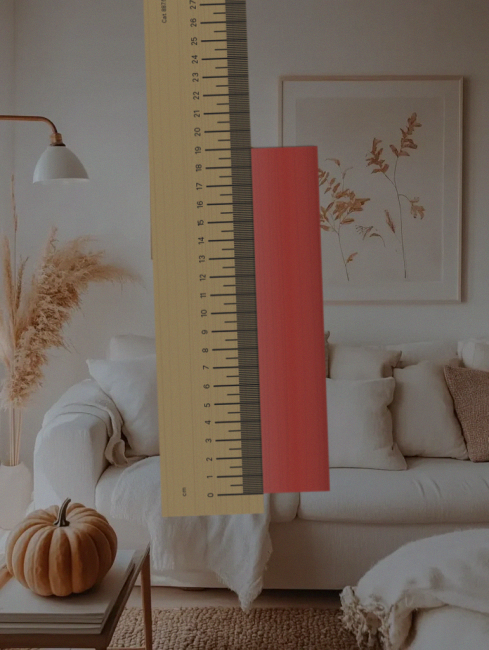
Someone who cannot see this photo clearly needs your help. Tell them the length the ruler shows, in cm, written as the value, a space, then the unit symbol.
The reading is 19 cm
